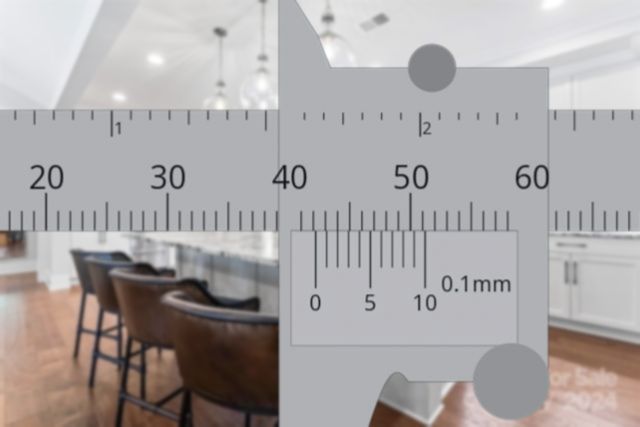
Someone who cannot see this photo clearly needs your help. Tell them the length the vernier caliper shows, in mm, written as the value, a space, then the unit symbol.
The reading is 42.2 mm
